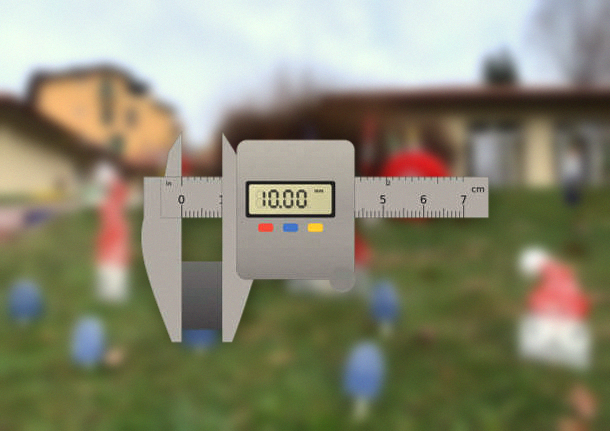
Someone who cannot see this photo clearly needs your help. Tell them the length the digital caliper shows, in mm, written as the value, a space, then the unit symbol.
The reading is 10.00 mm
